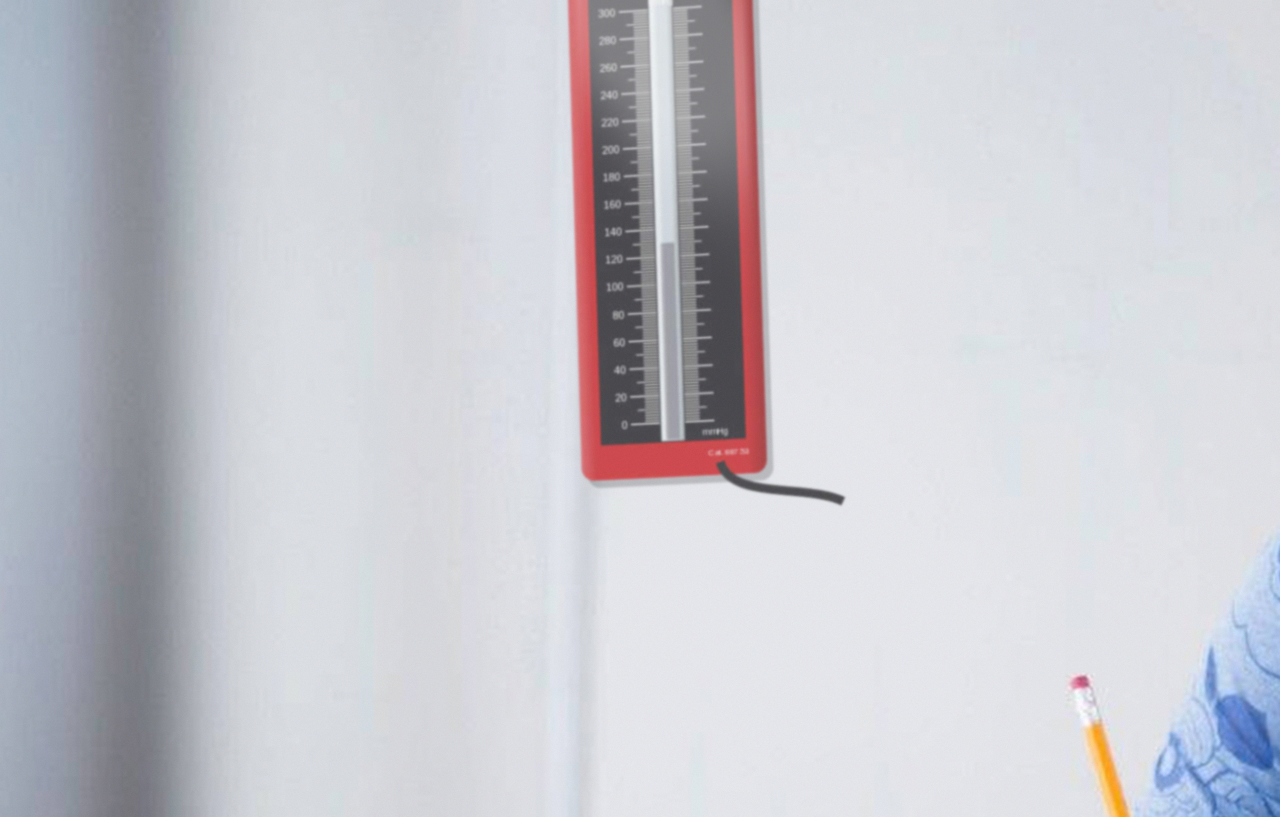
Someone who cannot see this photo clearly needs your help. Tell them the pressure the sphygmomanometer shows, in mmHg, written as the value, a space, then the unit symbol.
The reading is 130 mmHg
